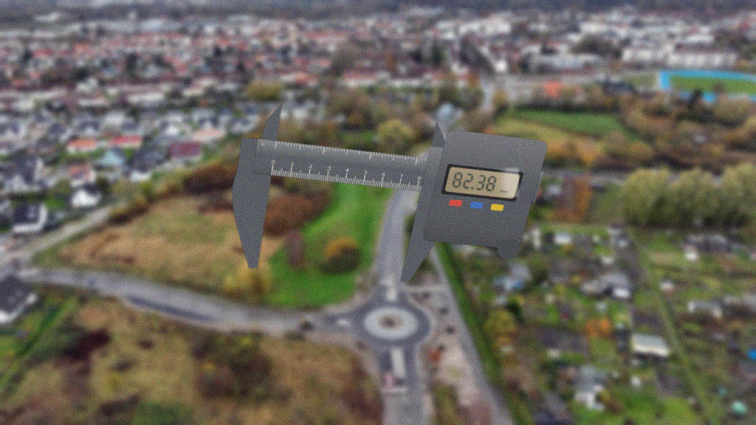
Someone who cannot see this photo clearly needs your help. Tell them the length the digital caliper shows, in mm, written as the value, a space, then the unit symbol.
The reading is 82.38 mm
